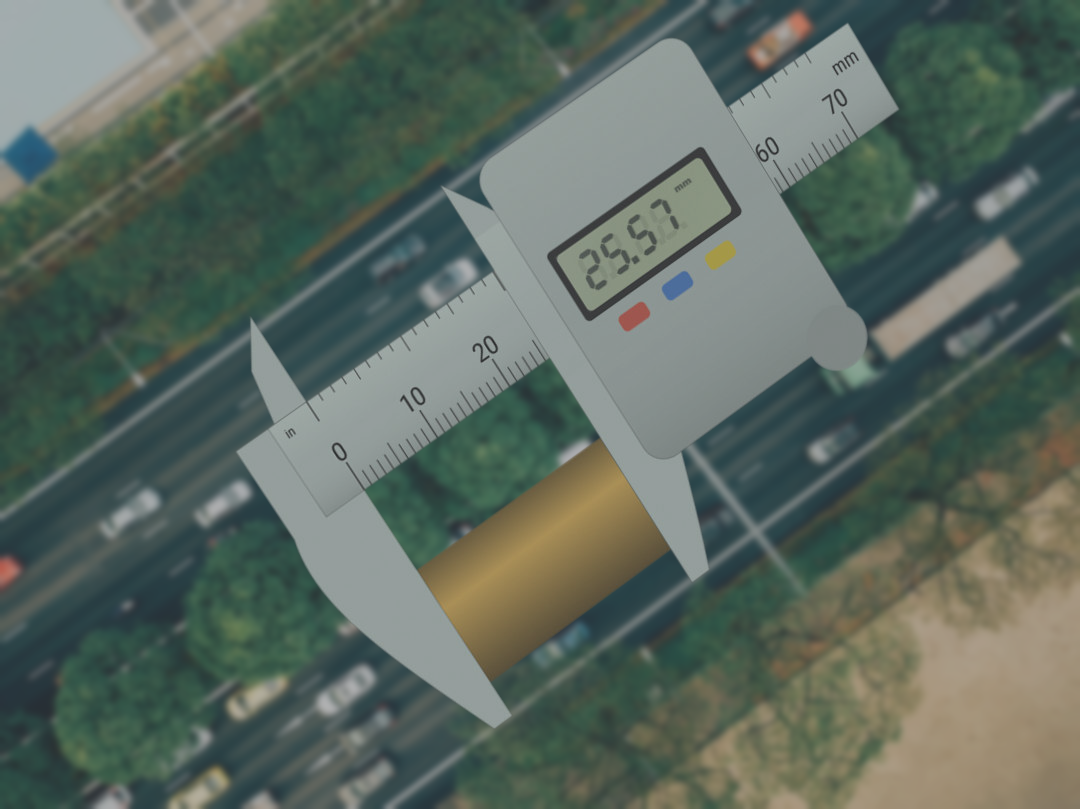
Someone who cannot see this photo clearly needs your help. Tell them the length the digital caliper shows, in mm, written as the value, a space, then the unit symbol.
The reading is 25.57 mm
